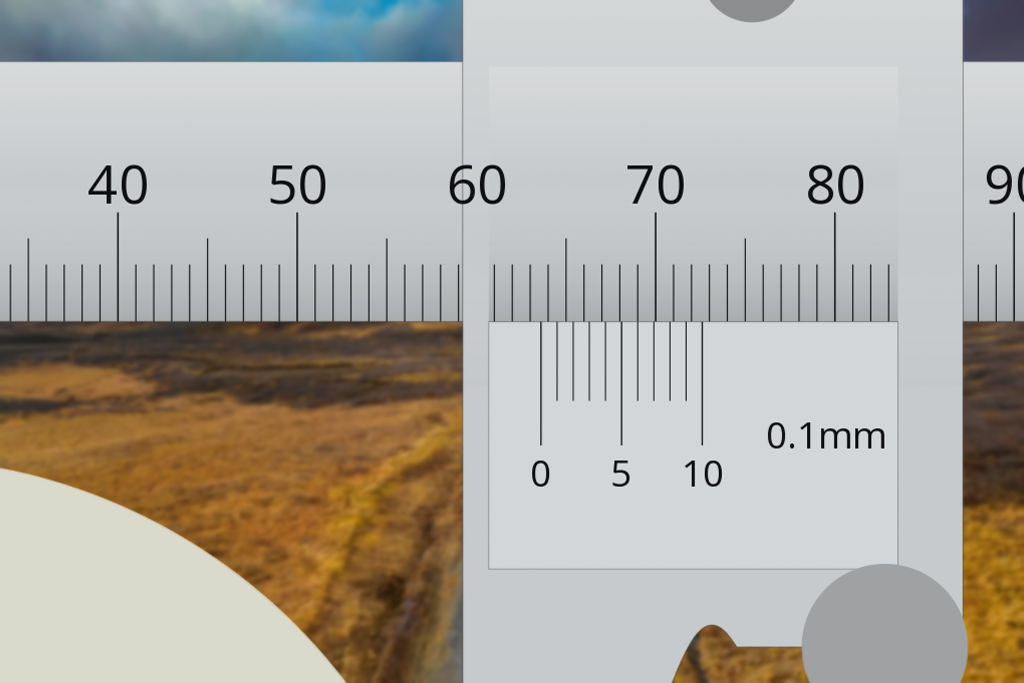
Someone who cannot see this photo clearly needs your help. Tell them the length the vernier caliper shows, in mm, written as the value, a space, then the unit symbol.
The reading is 63.6 mm
